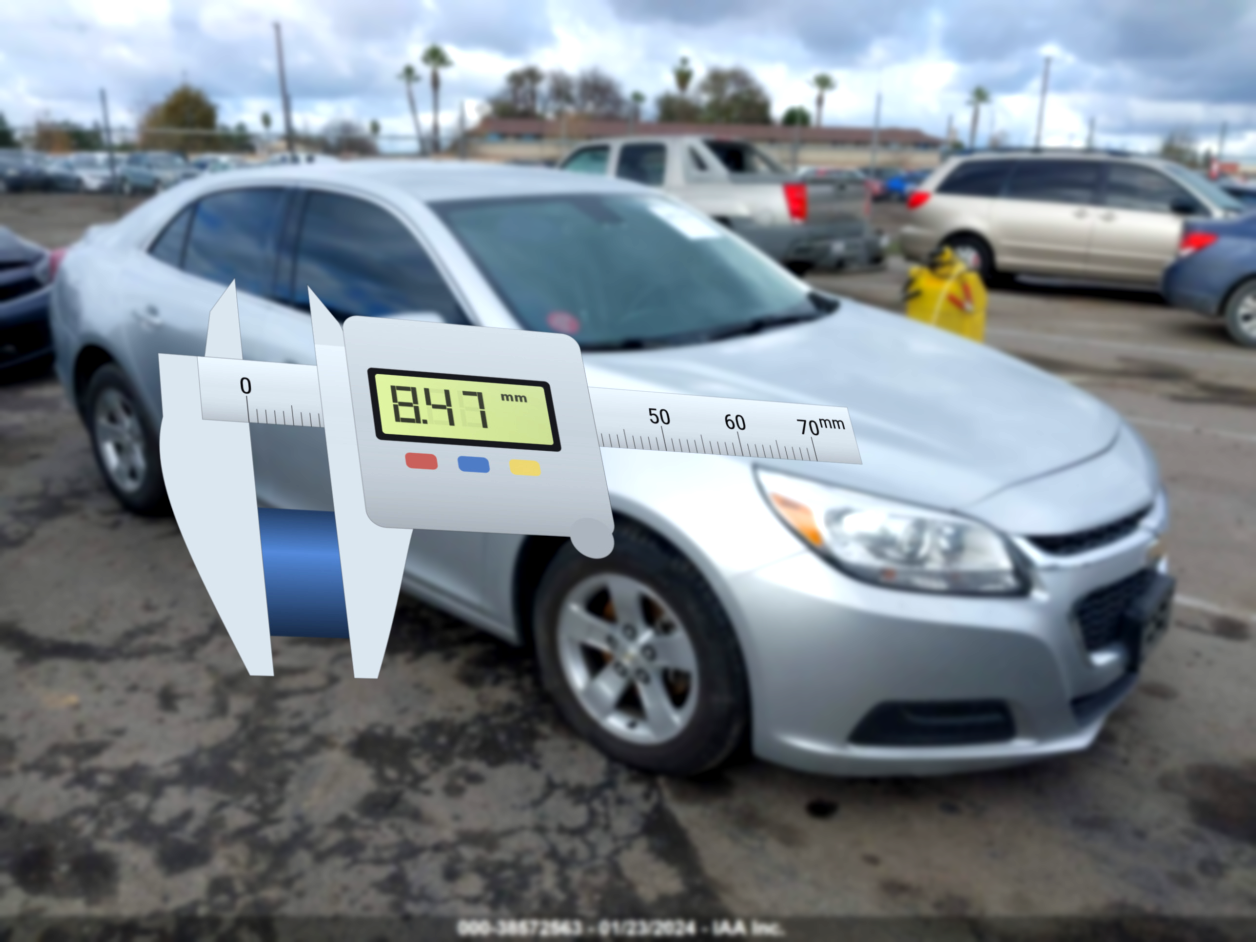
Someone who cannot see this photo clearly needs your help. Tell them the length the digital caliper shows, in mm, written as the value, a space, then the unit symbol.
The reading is 8.47 mm
